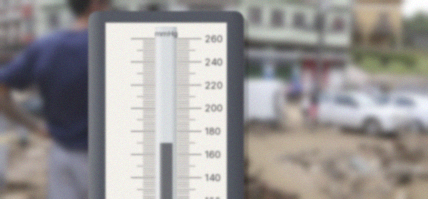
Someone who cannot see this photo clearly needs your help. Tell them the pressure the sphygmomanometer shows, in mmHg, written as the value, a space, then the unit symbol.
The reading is 170 mmHg
